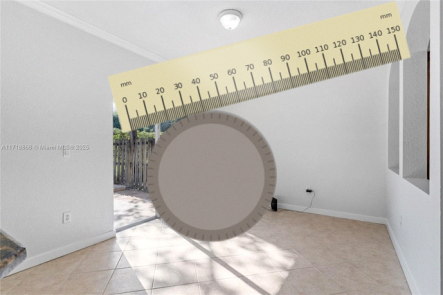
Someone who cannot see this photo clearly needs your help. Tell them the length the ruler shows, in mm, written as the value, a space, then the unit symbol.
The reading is 70 mm
